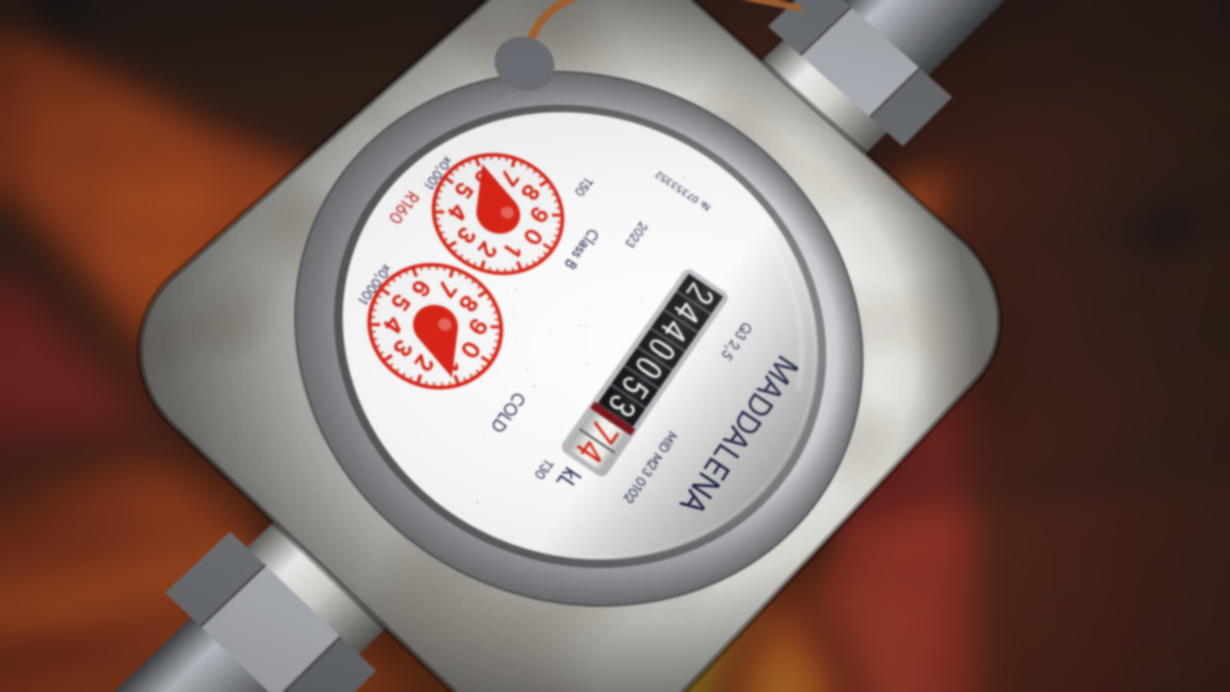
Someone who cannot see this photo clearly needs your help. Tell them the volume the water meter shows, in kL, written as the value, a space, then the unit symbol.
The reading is 2440053.7461 kL
